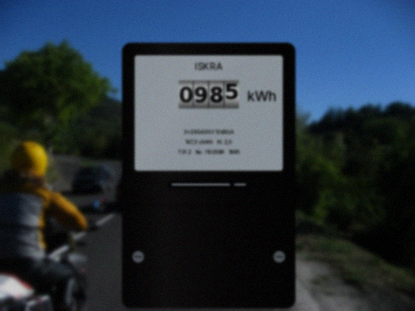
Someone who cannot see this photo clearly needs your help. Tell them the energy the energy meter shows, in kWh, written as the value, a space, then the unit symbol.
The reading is 985 kWh
